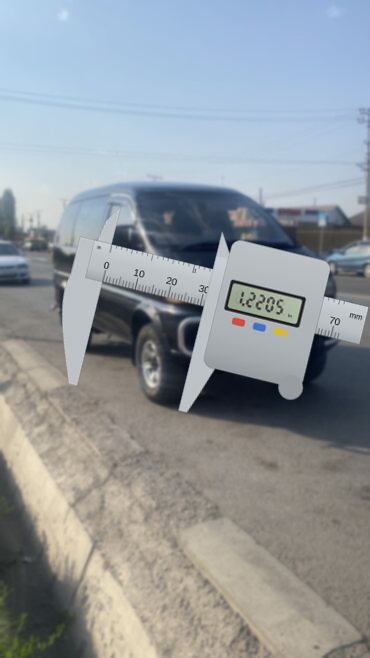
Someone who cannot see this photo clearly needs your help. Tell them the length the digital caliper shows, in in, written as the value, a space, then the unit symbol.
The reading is 1.2205 in
